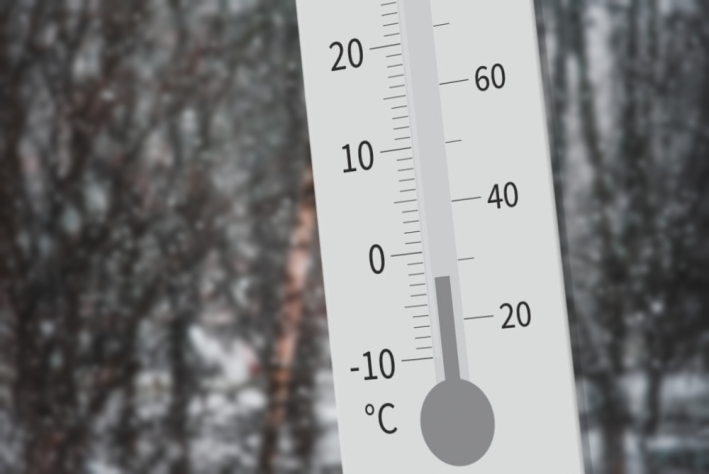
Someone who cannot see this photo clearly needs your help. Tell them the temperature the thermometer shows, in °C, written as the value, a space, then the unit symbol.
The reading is -2.5 °C
